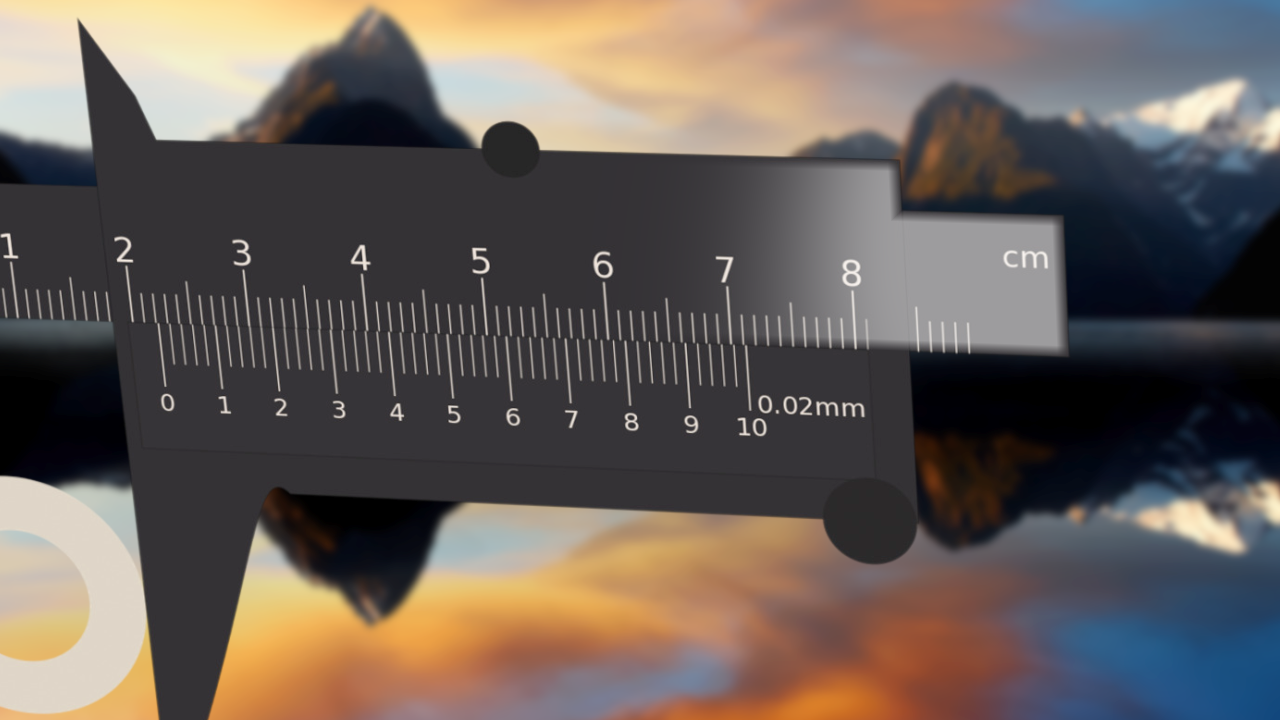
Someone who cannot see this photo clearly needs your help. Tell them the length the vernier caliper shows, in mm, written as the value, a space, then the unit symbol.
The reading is 22.2 mm
